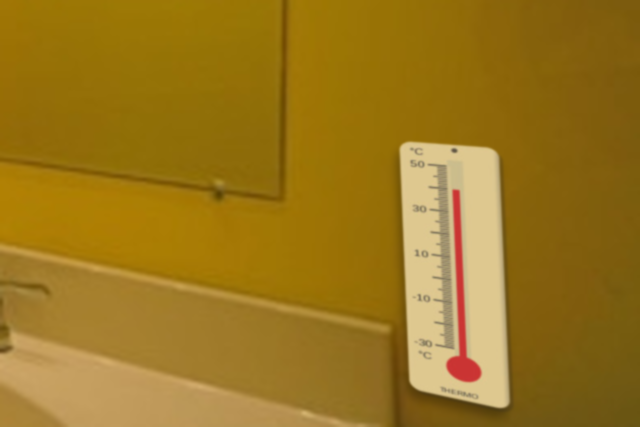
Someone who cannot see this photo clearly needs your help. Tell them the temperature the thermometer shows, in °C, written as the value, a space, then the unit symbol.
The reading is 40 °C
